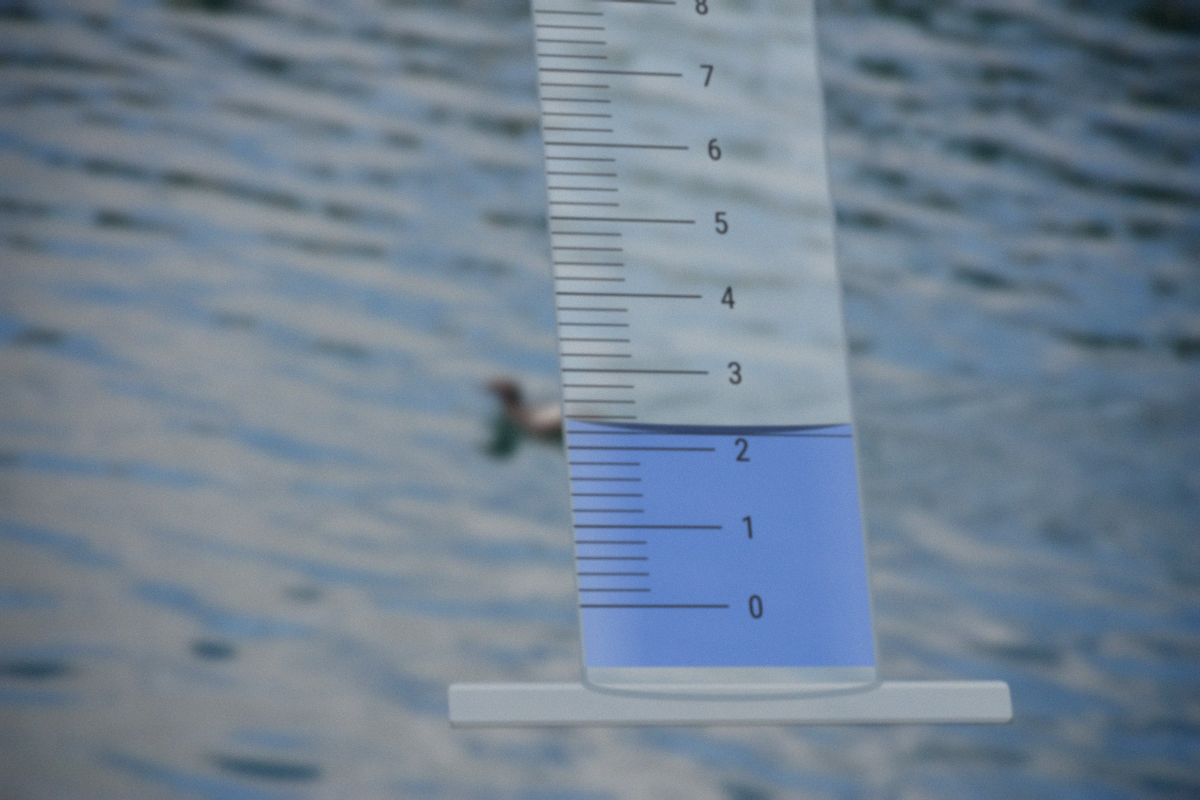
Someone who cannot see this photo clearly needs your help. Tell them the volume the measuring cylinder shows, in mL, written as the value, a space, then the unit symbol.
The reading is 2.2 mL
